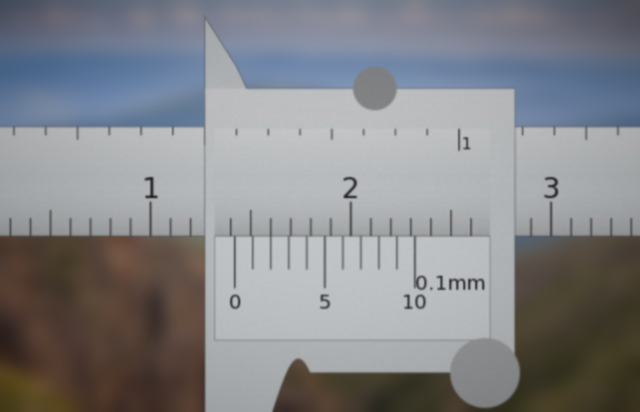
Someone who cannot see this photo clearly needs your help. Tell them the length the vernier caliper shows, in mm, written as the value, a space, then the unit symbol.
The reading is 14.2 mm
